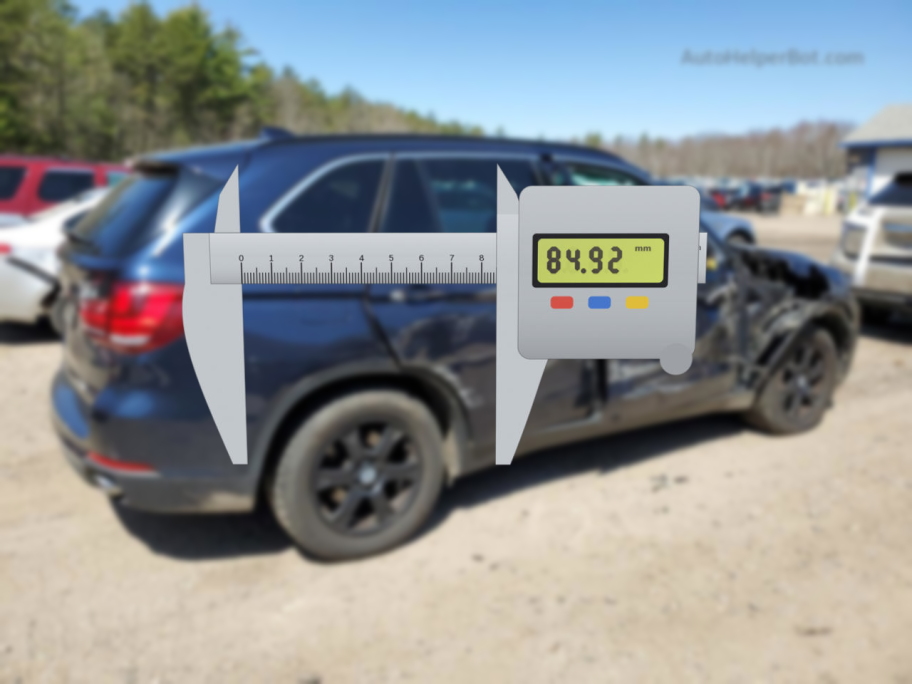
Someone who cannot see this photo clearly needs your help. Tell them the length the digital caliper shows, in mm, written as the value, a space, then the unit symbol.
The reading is 84.92 mm
